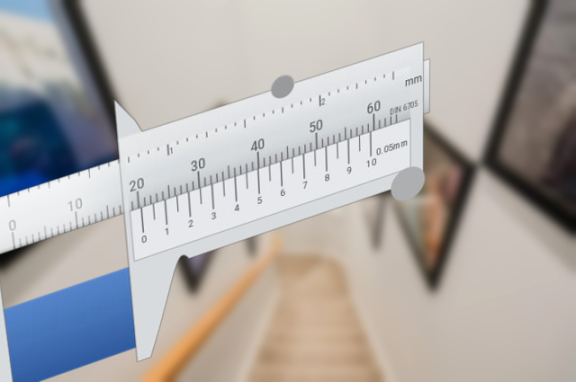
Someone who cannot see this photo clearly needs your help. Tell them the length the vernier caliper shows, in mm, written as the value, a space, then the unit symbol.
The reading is 20.4 mm
